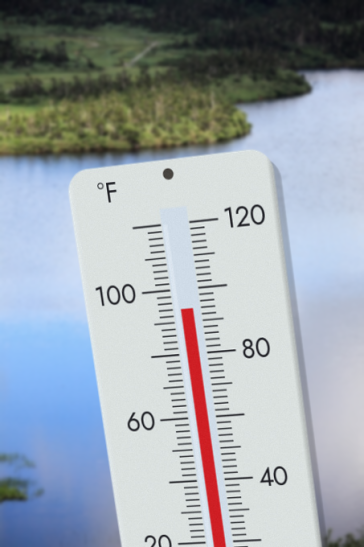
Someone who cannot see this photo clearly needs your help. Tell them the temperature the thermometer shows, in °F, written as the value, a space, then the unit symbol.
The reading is 94 °F
